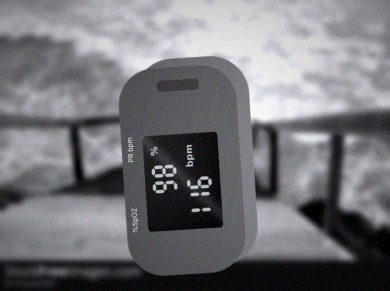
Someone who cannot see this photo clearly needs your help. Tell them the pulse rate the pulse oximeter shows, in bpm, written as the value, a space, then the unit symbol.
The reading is 116 bpm
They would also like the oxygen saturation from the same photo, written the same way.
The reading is 98 %
